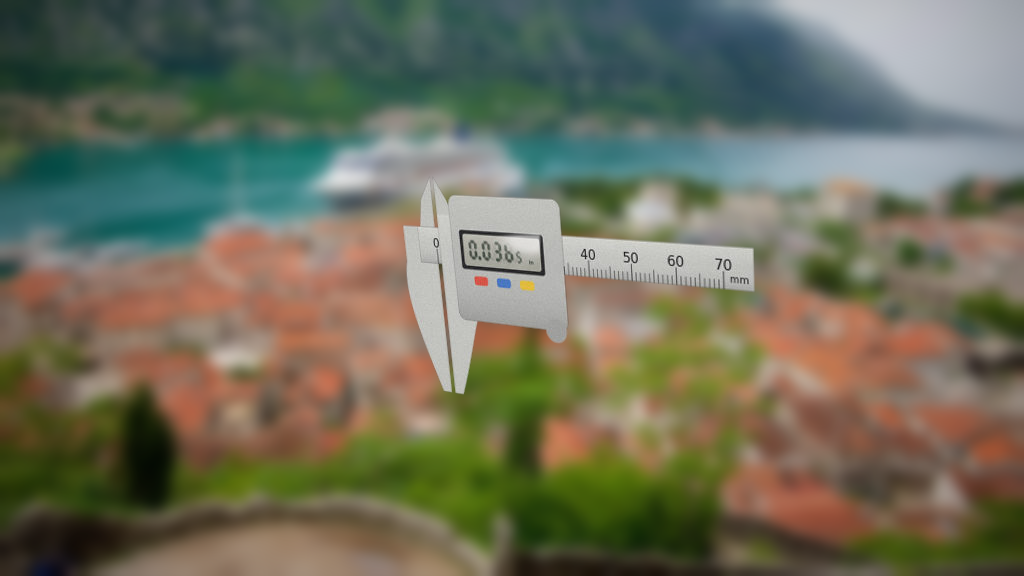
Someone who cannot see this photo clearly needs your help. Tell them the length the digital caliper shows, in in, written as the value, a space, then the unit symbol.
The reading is 0.0365 in
